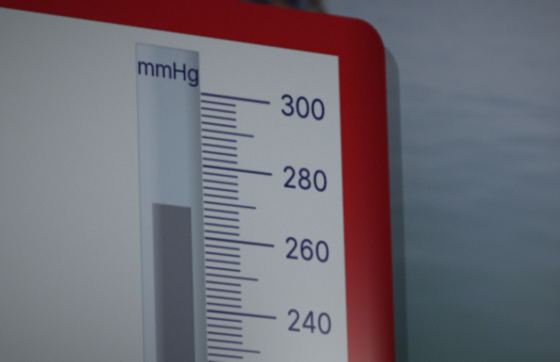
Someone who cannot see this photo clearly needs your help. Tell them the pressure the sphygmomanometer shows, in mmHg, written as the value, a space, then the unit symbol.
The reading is 268 mmHg
